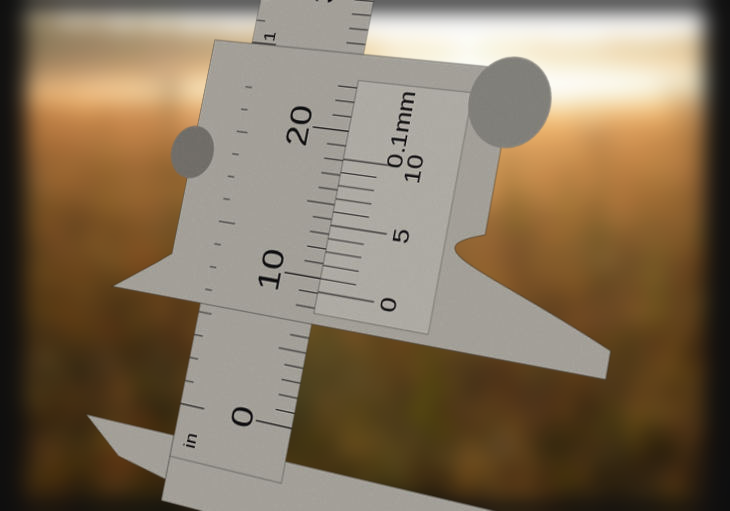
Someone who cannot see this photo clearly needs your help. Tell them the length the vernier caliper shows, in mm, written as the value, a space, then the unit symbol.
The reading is 9.1 mm
